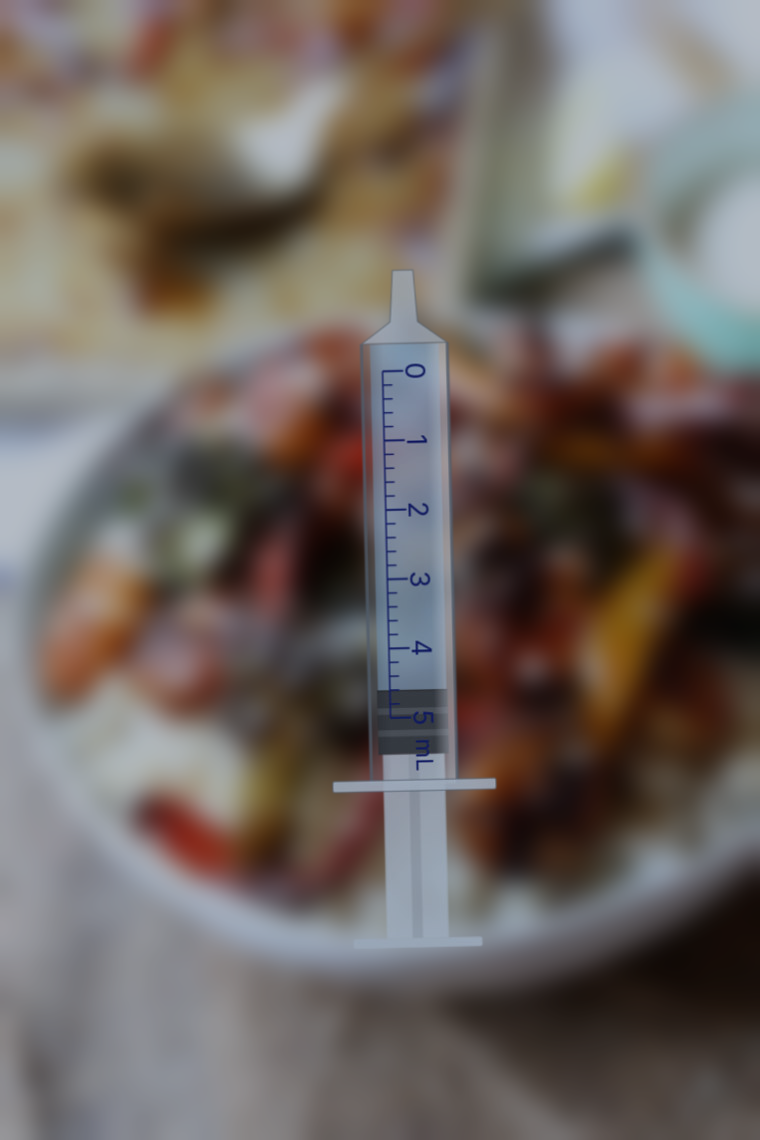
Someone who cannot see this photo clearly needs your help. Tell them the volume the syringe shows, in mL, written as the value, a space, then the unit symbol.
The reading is 4.6 mL
